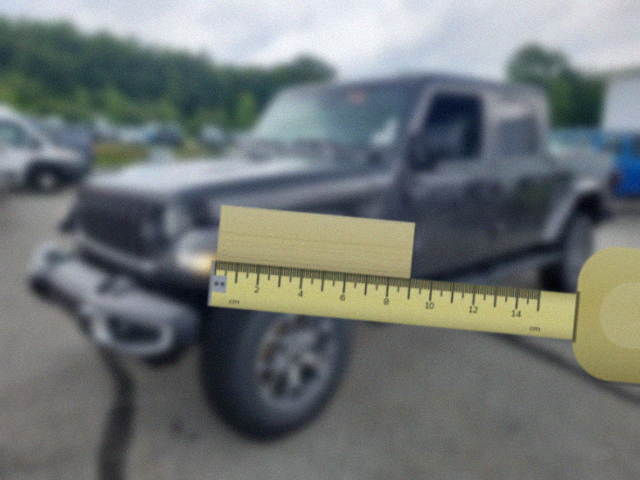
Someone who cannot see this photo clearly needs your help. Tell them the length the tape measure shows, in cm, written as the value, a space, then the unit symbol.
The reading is 9 cm
